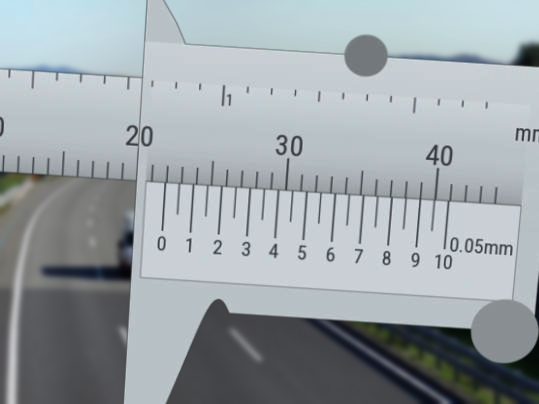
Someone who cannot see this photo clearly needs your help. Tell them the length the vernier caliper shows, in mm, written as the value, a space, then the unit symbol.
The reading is 21.9 mm
